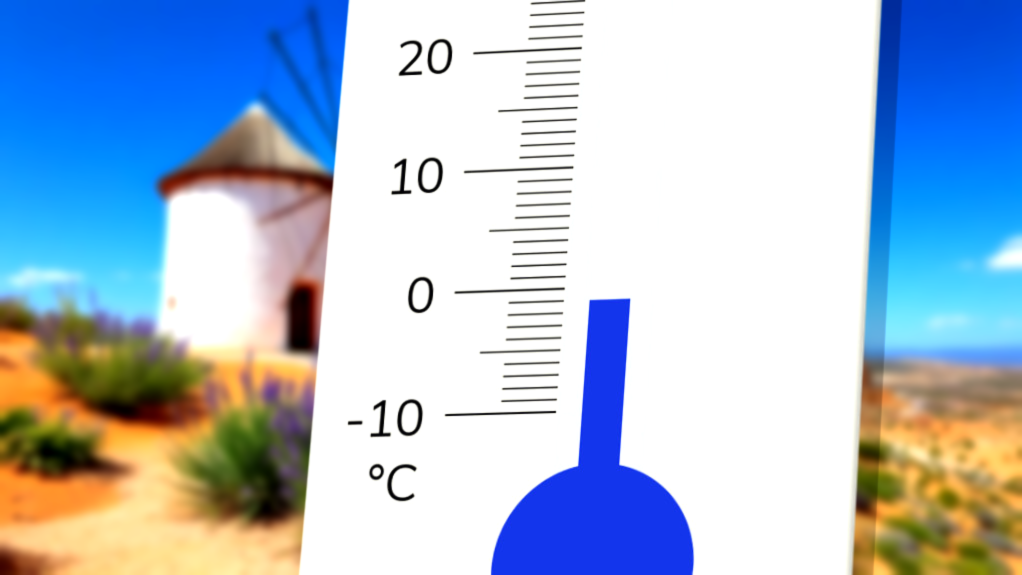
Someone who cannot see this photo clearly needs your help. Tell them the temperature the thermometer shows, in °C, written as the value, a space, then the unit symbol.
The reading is -1 °C
